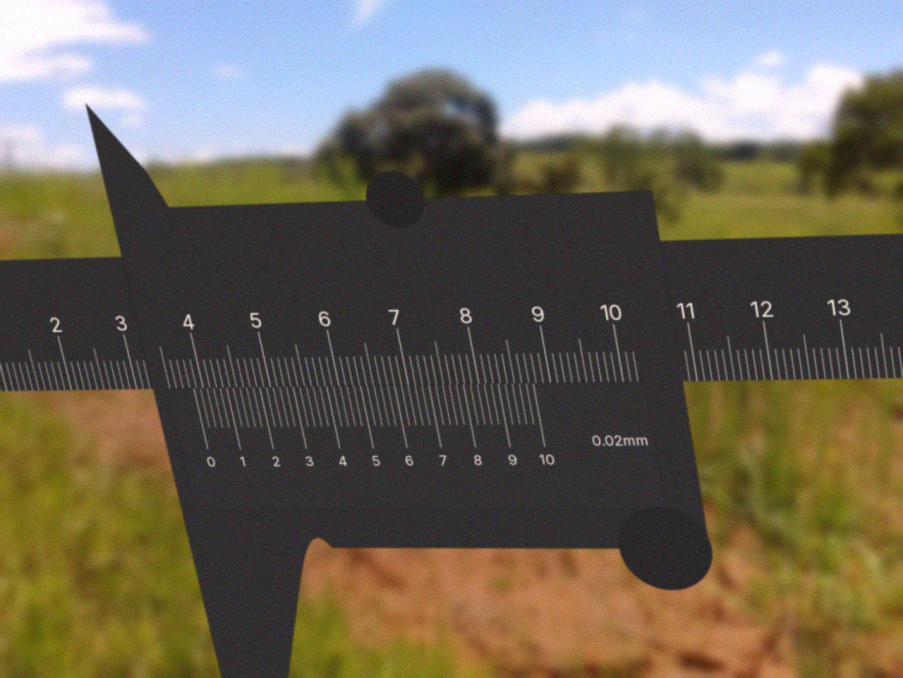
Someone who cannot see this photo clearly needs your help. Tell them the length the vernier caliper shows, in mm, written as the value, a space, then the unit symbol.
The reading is 38.6 mm
